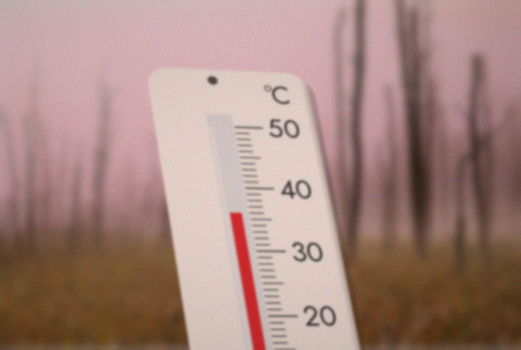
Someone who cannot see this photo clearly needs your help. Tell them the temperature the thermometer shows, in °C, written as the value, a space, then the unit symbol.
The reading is 36 °C
